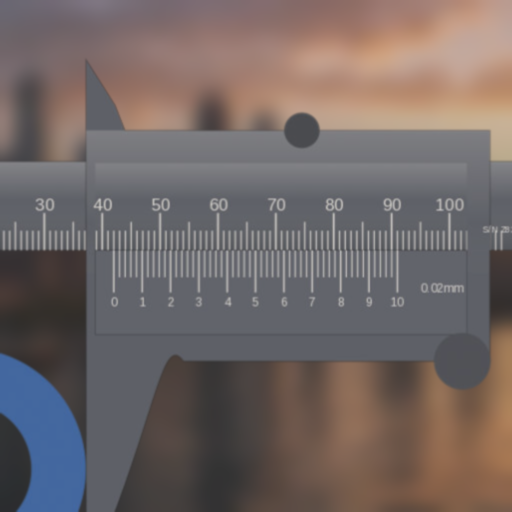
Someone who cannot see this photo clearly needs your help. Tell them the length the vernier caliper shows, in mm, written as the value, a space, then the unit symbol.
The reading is 42.0 mm
